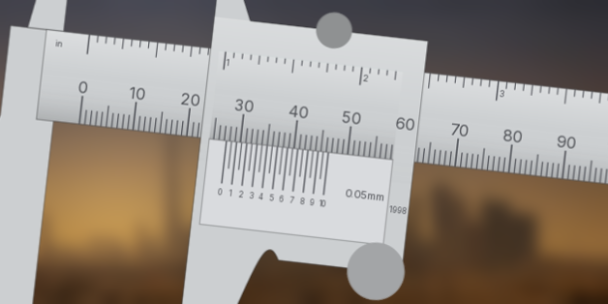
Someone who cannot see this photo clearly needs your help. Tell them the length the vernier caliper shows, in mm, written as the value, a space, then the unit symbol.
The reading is 27.4 mm
